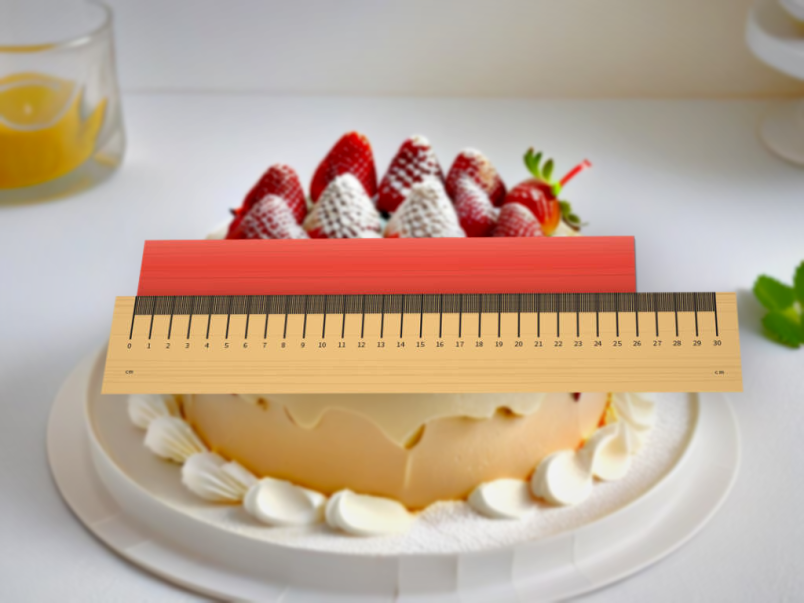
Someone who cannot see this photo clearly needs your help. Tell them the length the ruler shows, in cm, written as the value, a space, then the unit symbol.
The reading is 26 cm
